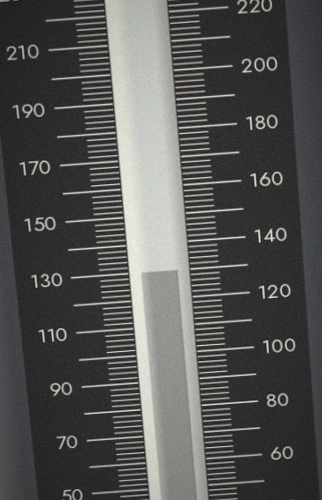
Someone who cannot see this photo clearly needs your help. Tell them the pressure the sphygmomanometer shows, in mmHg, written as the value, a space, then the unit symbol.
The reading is 130 mmHg
